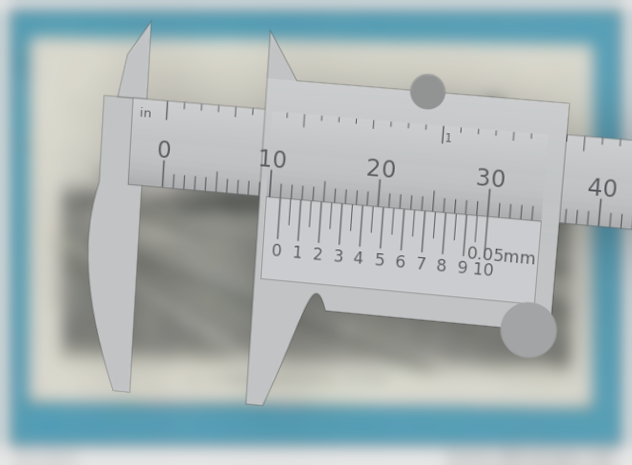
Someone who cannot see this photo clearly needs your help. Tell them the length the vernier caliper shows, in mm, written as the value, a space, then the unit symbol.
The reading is 11.0 mm
